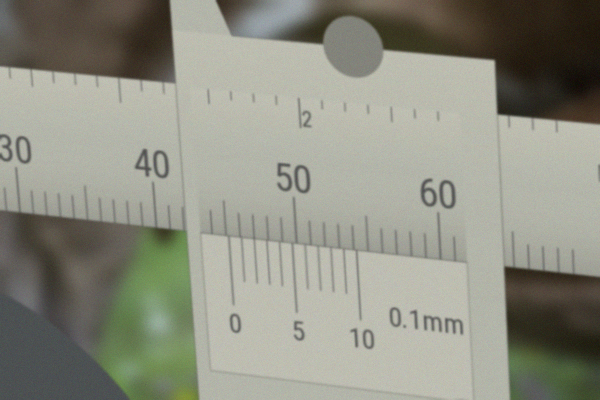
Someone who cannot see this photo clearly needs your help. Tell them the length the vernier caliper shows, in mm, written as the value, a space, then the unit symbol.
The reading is 45.2 mm
